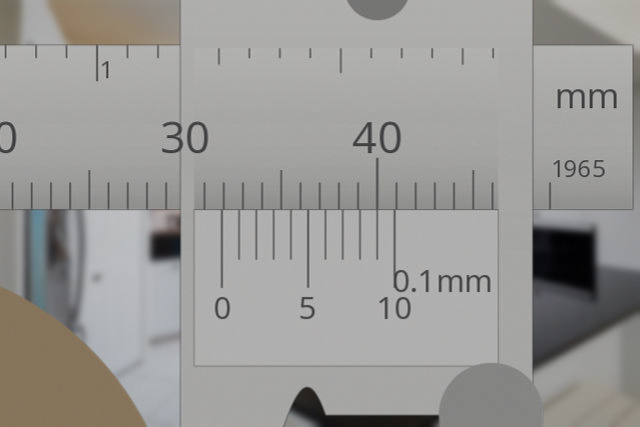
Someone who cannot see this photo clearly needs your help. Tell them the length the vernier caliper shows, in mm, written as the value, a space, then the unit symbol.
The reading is 31.9 mm
